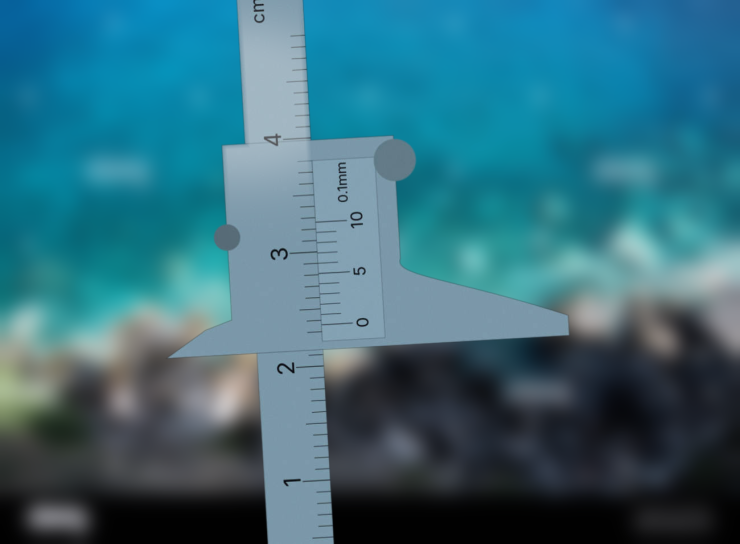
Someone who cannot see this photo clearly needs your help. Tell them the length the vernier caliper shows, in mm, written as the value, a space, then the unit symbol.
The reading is 23.6 mm
